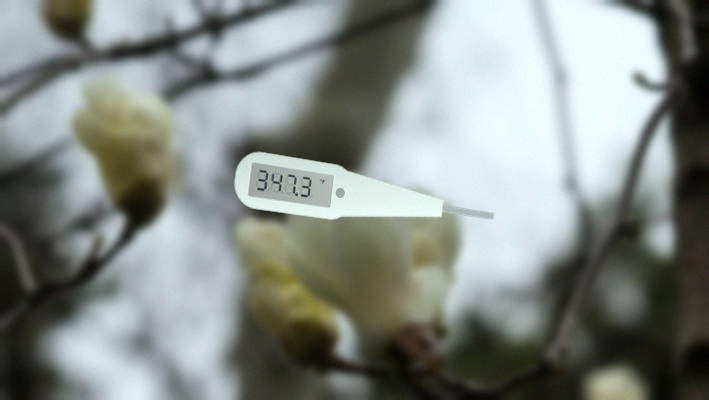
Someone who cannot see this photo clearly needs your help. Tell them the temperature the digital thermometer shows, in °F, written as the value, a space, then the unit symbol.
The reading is 347.3 °F
